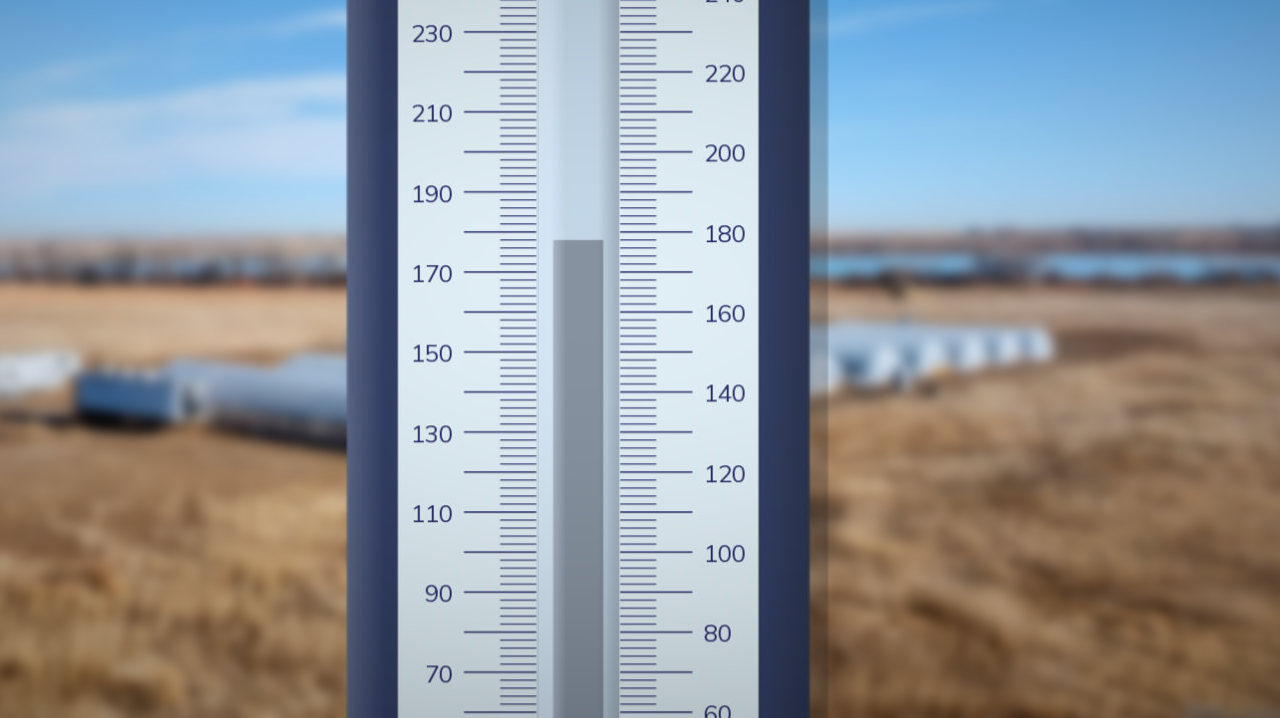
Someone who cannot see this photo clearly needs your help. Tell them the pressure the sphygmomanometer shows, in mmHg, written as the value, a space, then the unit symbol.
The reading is 178 mmHg
